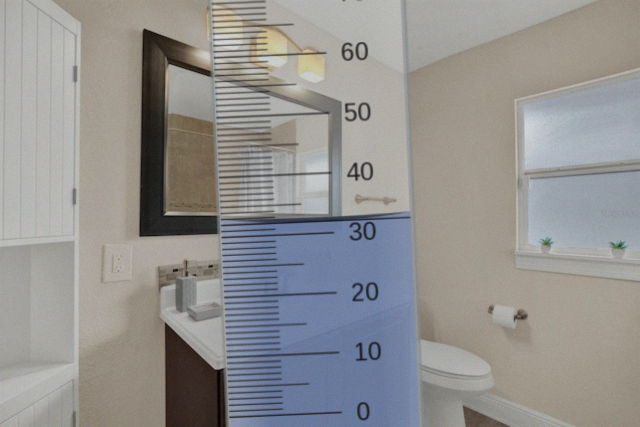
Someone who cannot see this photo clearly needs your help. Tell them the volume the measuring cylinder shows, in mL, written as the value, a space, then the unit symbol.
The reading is 32 mL
